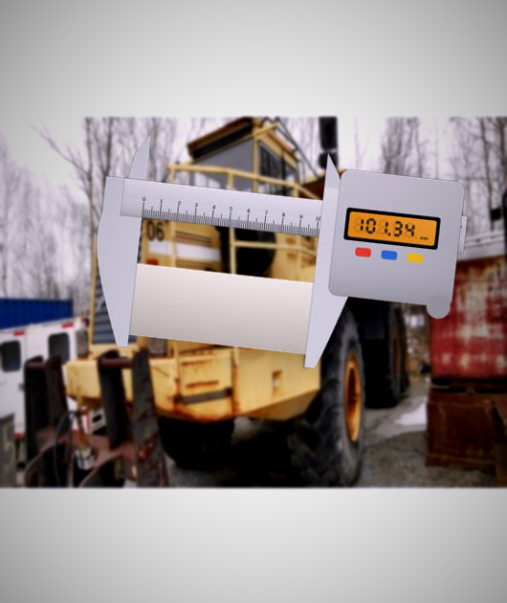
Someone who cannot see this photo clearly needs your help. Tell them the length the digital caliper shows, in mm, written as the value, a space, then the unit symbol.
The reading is 101.34 mm
